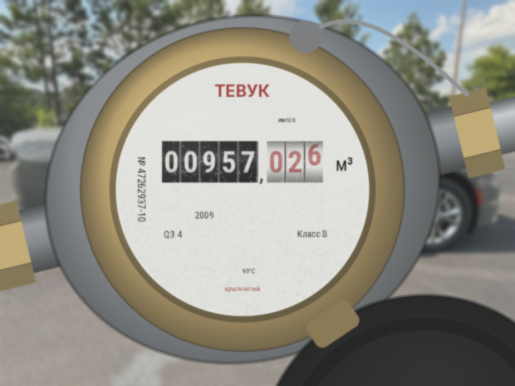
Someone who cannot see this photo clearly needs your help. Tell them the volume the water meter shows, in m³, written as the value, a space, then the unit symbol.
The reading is 957.026 m³
